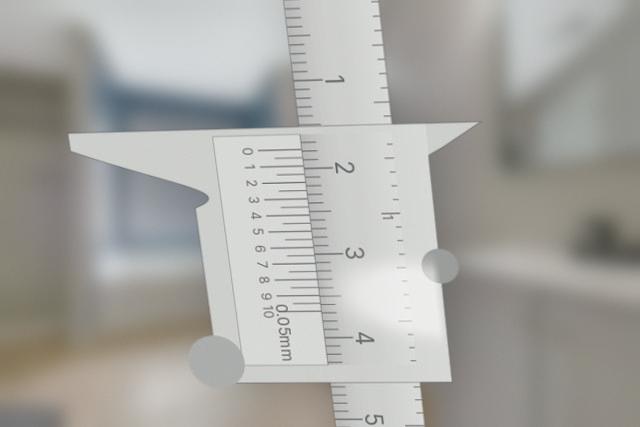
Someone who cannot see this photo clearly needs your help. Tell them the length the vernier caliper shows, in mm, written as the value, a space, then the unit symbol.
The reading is 17.8 mm
